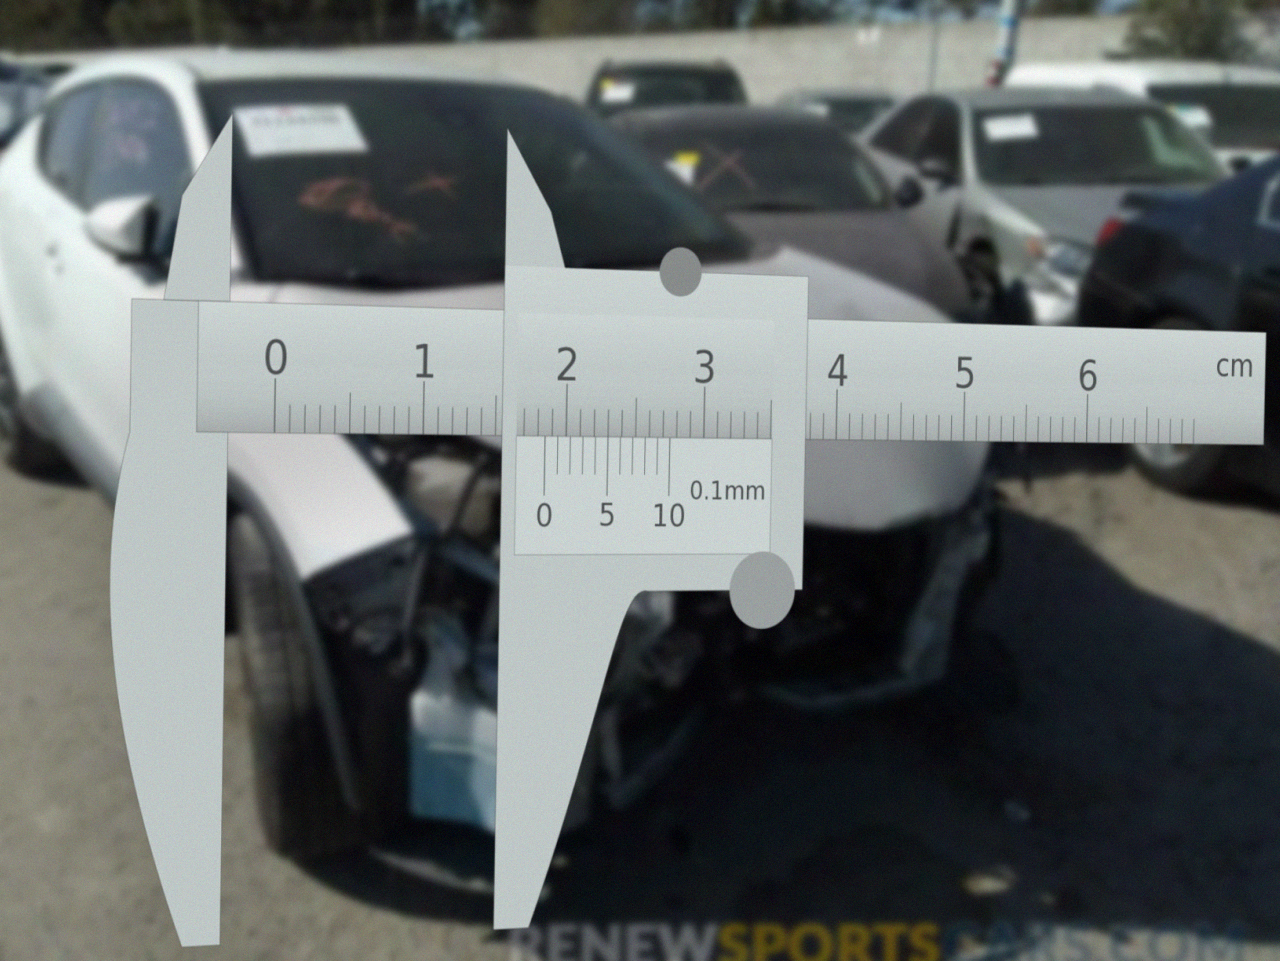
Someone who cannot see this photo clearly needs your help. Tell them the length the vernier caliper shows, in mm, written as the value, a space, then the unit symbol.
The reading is 18.5 mm
